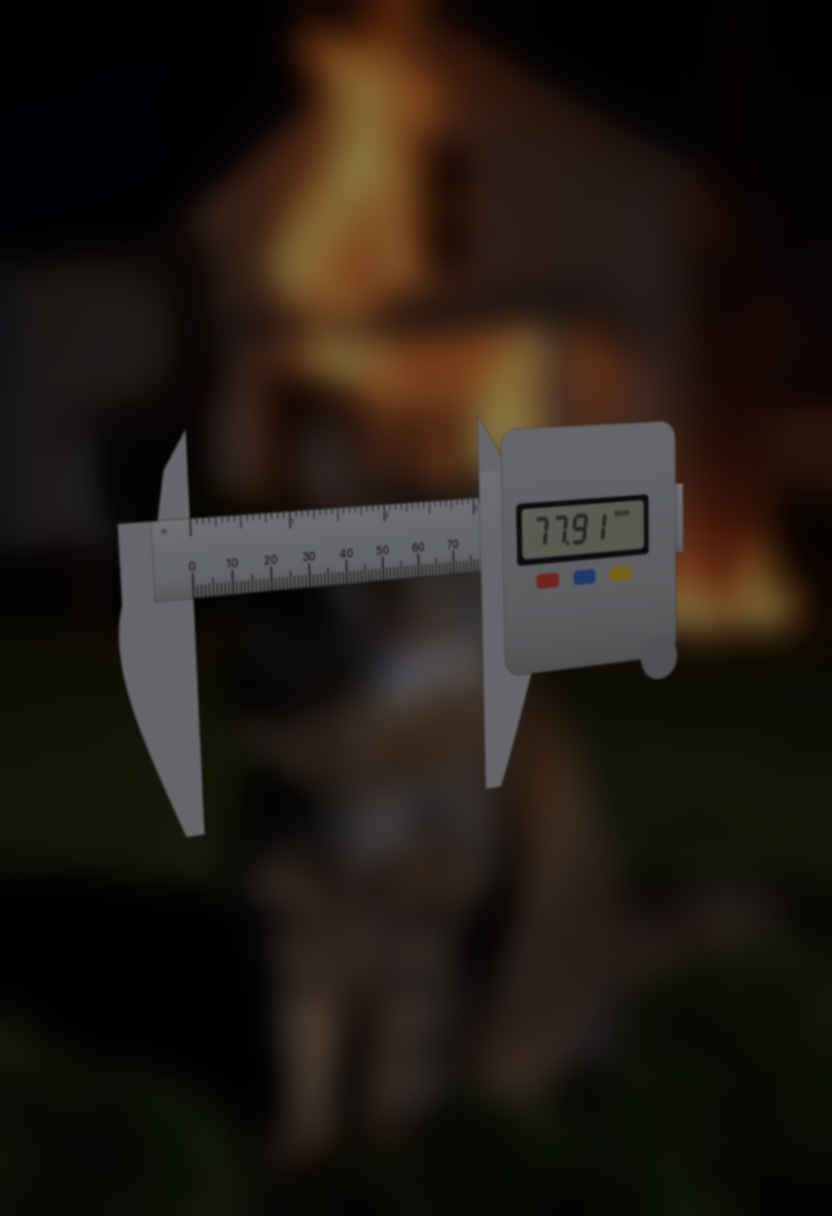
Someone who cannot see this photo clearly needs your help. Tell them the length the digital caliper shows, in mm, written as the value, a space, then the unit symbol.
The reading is 77.91 mm
